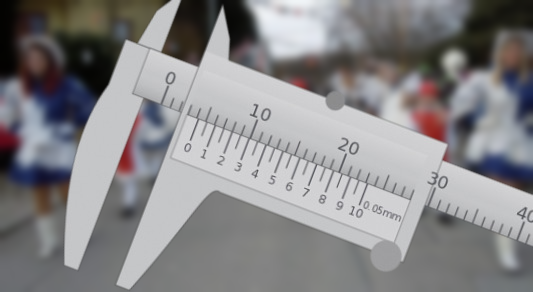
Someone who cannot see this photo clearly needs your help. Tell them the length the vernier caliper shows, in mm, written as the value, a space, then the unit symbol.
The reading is 4.2 mm
